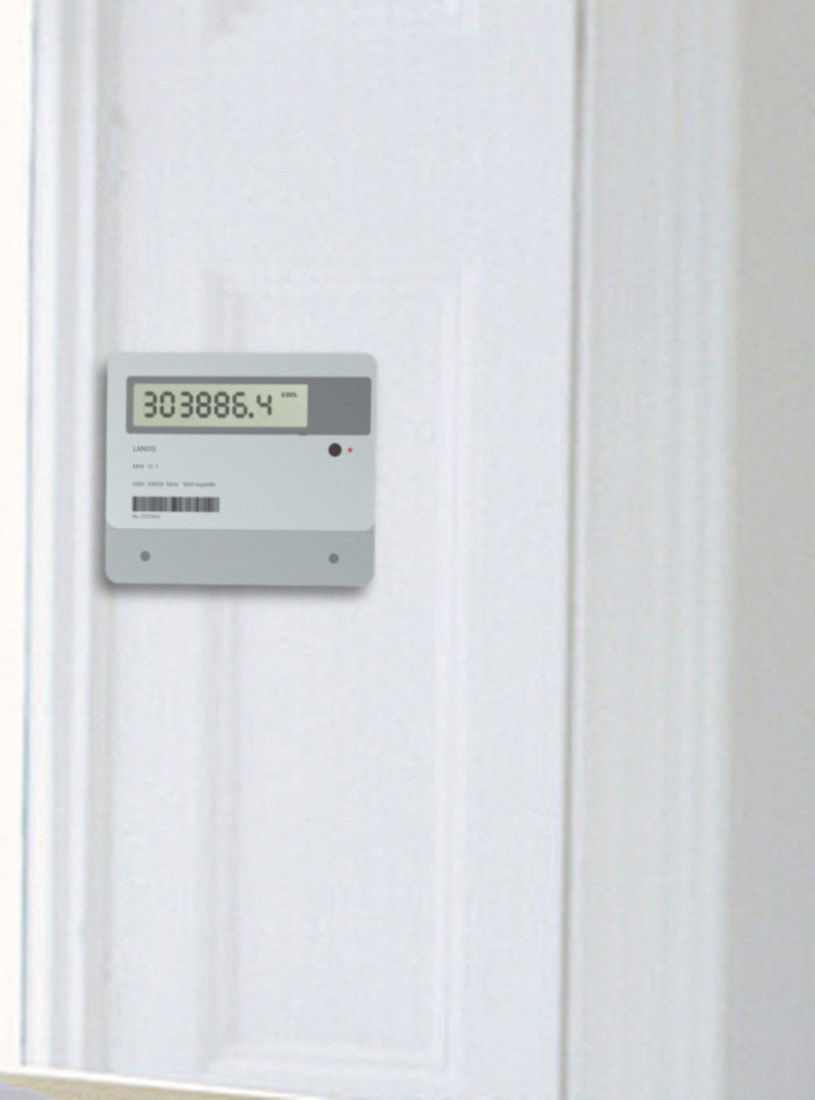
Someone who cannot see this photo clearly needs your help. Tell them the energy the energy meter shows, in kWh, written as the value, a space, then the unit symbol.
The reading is 303886.4 kWh
